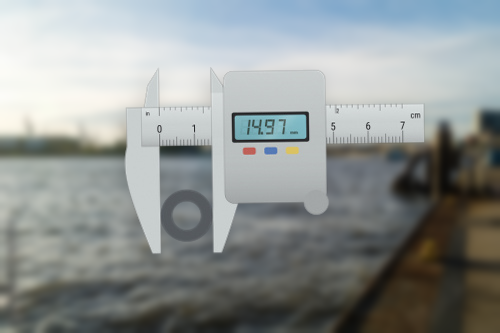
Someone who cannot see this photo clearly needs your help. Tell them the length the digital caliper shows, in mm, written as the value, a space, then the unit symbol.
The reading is 14.97 mm
